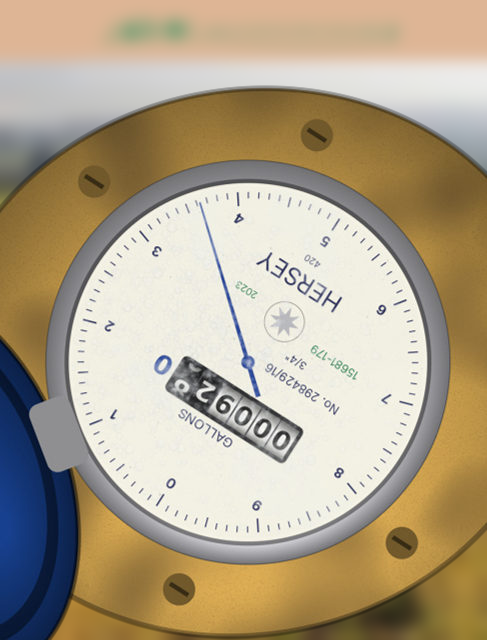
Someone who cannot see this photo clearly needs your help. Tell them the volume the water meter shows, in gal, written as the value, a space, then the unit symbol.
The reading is 9283.6 gal
